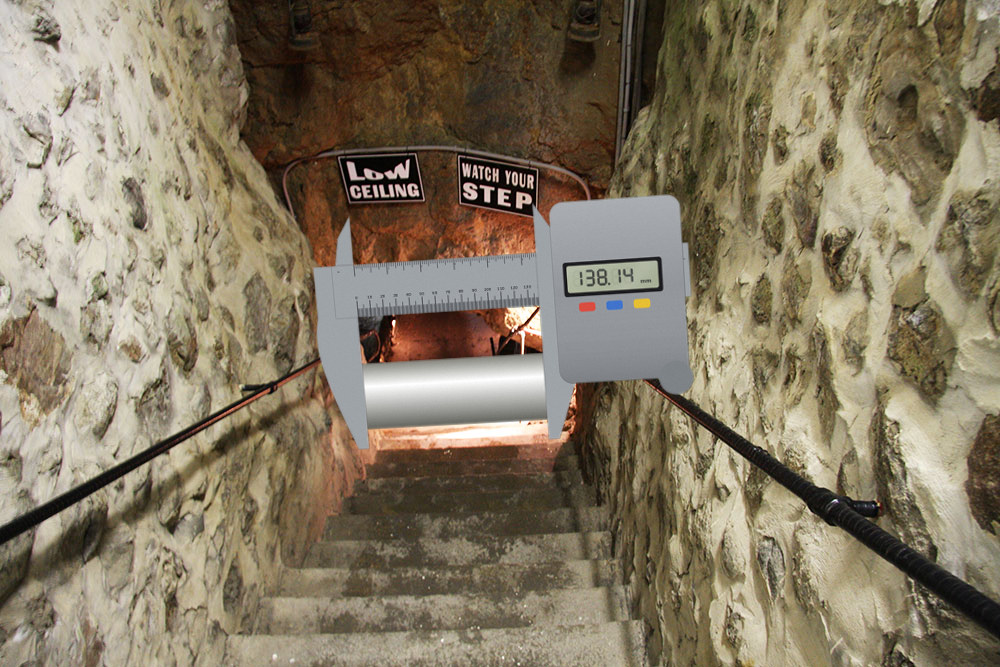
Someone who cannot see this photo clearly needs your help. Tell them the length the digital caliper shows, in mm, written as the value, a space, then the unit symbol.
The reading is 138.14 mm
